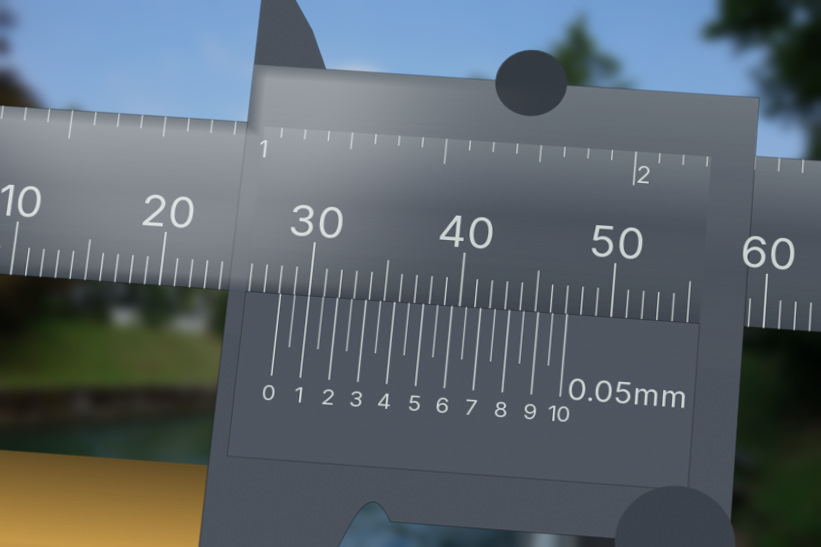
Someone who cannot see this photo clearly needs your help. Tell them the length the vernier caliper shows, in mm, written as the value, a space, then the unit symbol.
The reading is 28.1 mm
